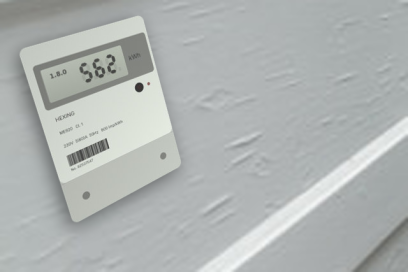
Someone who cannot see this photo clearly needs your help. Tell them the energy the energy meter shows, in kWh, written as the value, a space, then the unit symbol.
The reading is 562 kWh
